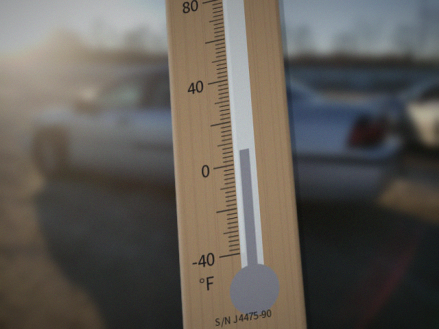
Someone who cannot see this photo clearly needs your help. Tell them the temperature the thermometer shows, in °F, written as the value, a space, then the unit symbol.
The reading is 6 °F
